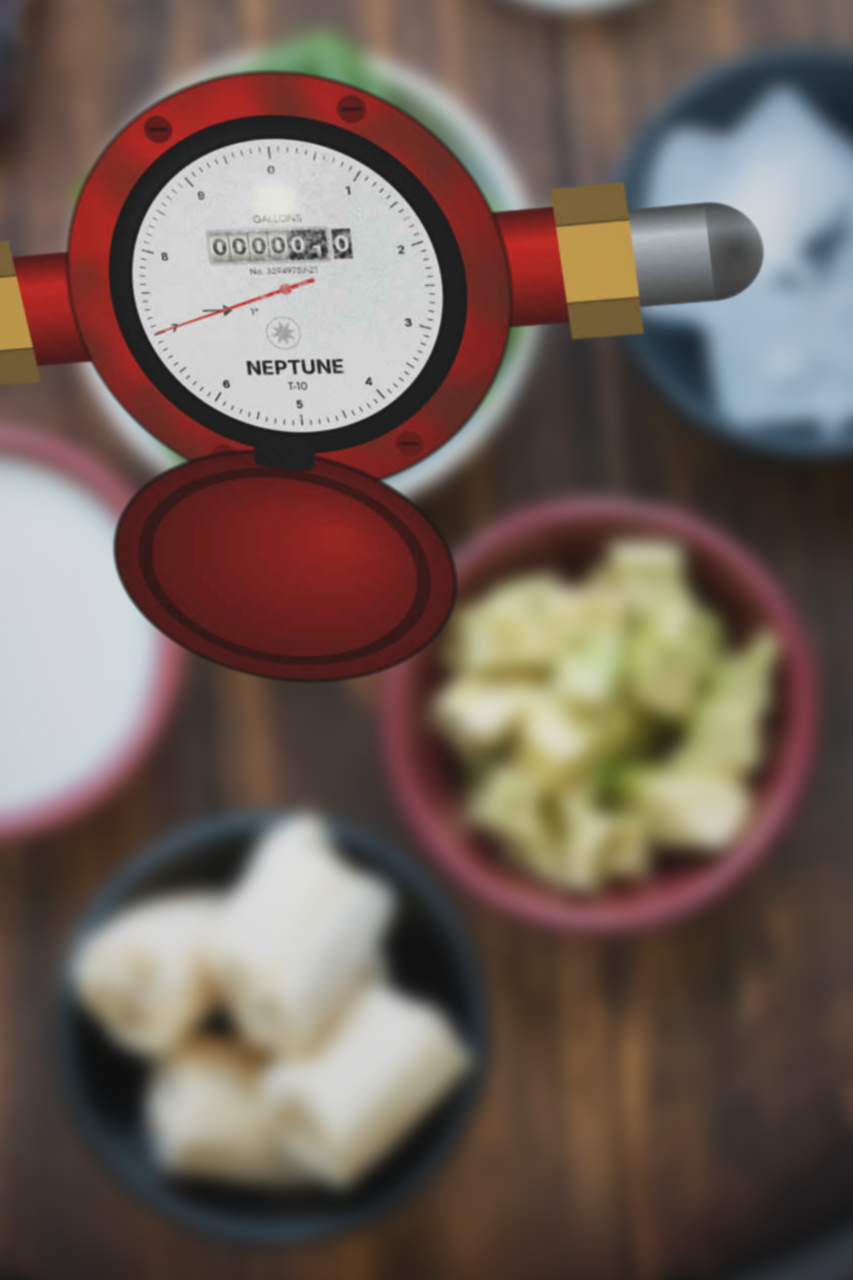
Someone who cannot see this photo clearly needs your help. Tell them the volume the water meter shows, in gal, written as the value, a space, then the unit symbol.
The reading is 7.0 gal
